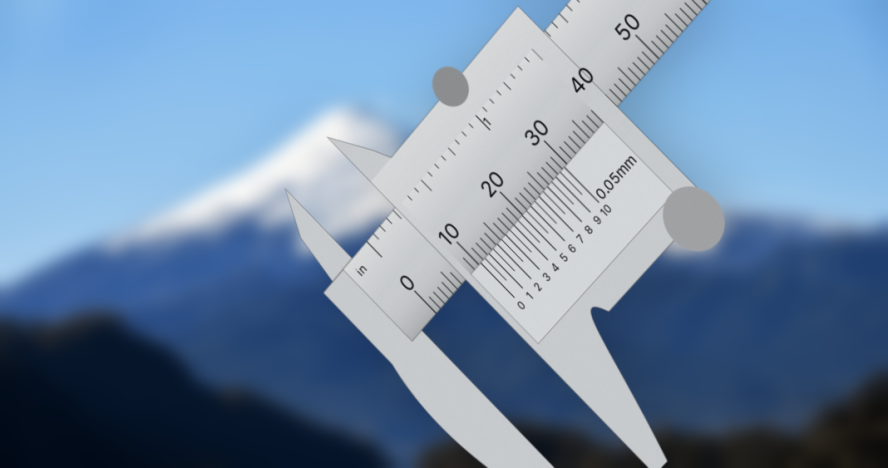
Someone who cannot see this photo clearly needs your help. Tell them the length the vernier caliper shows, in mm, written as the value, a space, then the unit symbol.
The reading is 10.4 mm
